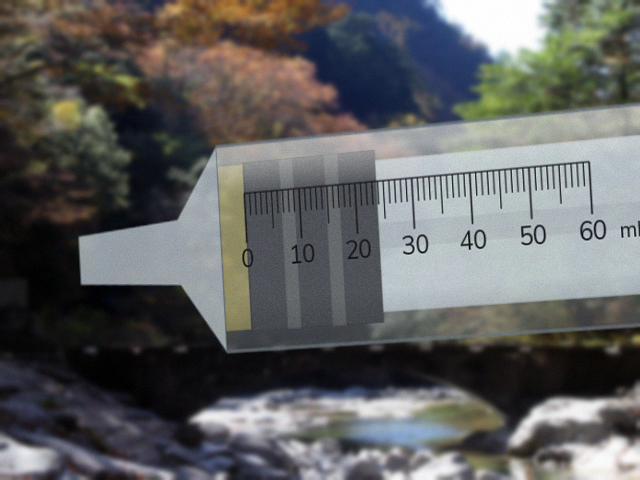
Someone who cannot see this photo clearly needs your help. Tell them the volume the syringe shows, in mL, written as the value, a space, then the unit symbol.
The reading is 0 mL
